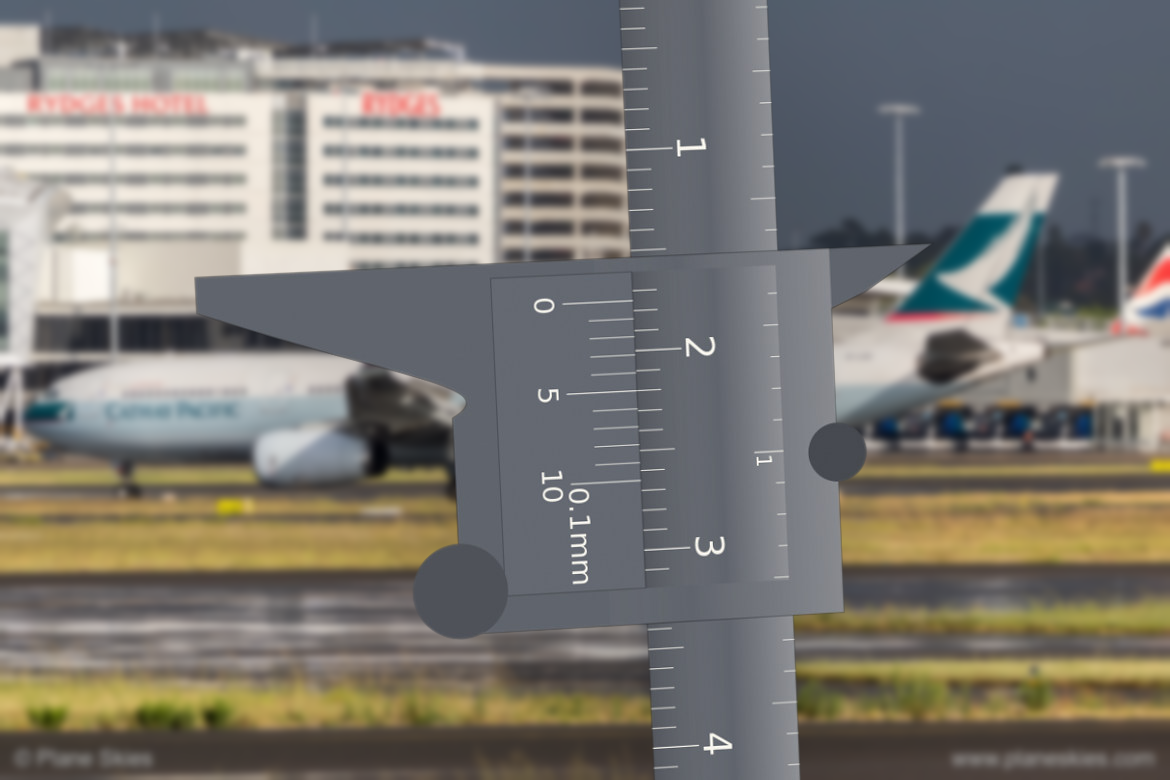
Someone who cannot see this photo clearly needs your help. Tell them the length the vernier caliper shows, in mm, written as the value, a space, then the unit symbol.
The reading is 17.5 mm
